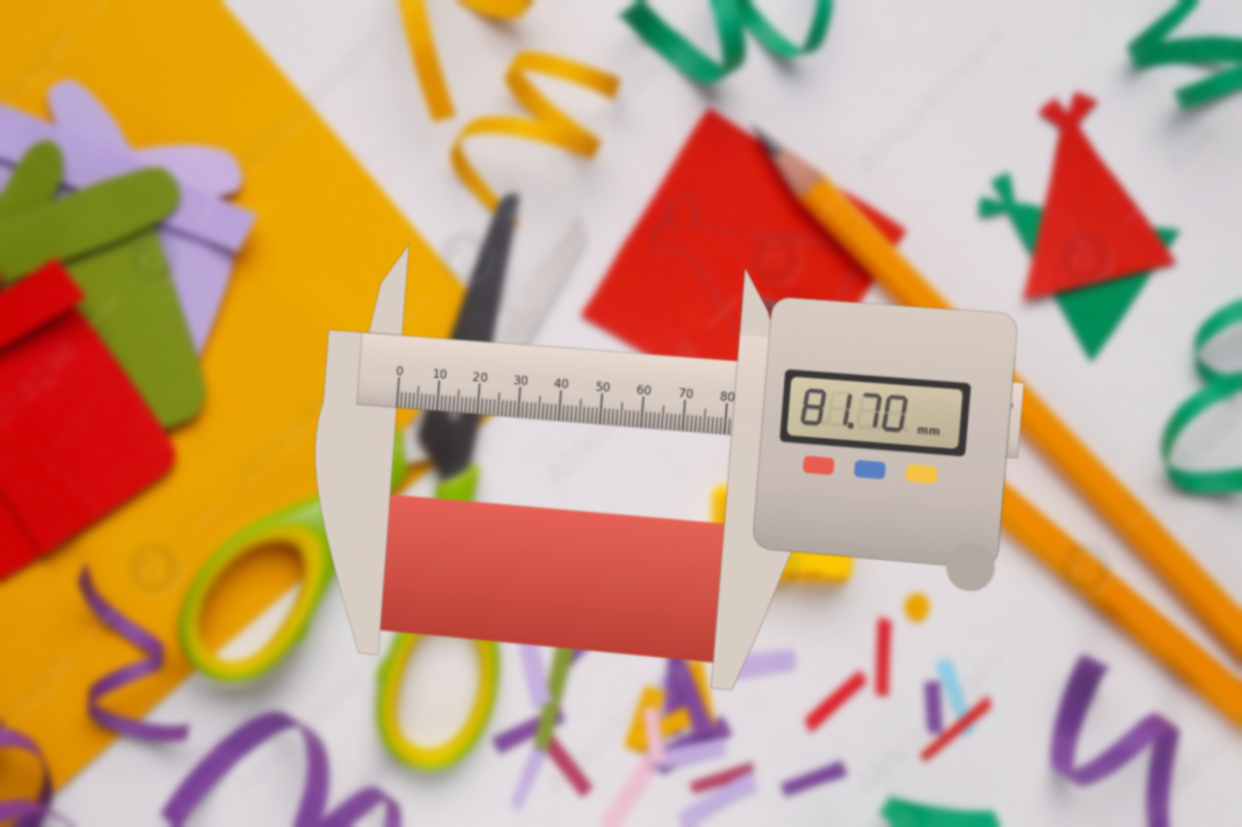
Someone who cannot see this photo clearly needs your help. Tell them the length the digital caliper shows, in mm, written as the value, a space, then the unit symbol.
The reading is 81.70 mm
